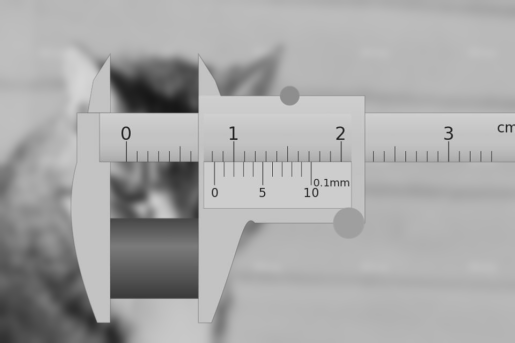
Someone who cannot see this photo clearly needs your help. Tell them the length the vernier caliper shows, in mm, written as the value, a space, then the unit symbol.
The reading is 8.2 mm
